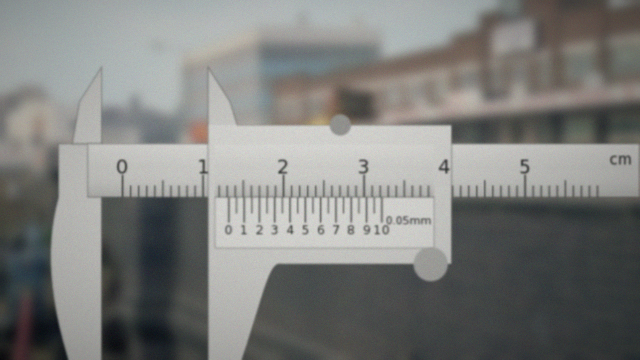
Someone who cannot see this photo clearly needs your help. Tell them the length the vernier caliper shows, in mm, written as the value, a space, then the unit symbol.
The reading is 13.2 mm
